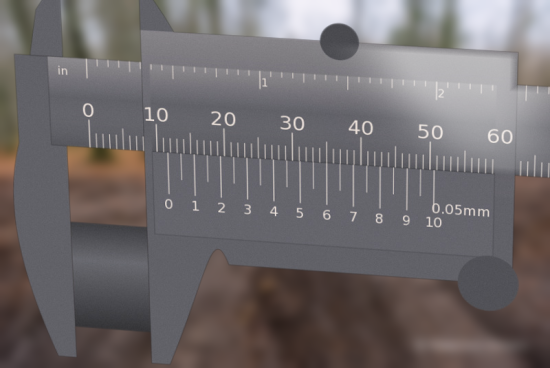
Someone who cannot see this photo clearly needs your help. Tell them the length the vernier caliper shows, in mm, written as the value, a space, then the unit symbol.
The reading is 11.6 mm
